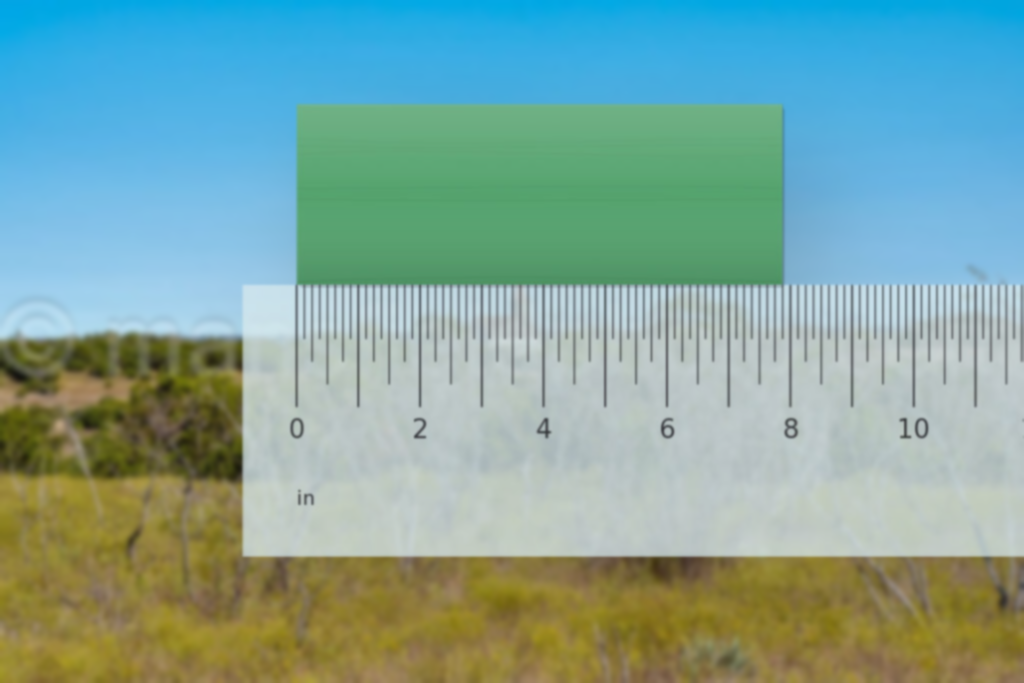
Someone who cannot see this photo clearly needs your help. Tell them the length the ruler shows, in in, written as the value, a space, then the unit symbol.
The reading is 7.875 in
